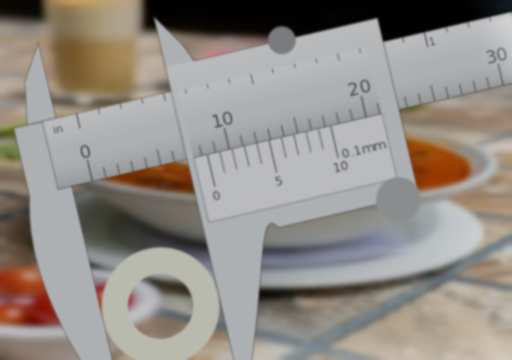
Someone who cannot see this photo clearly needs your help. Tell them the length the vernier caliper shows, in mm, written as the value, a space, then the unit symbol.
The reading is 8.4 mm
